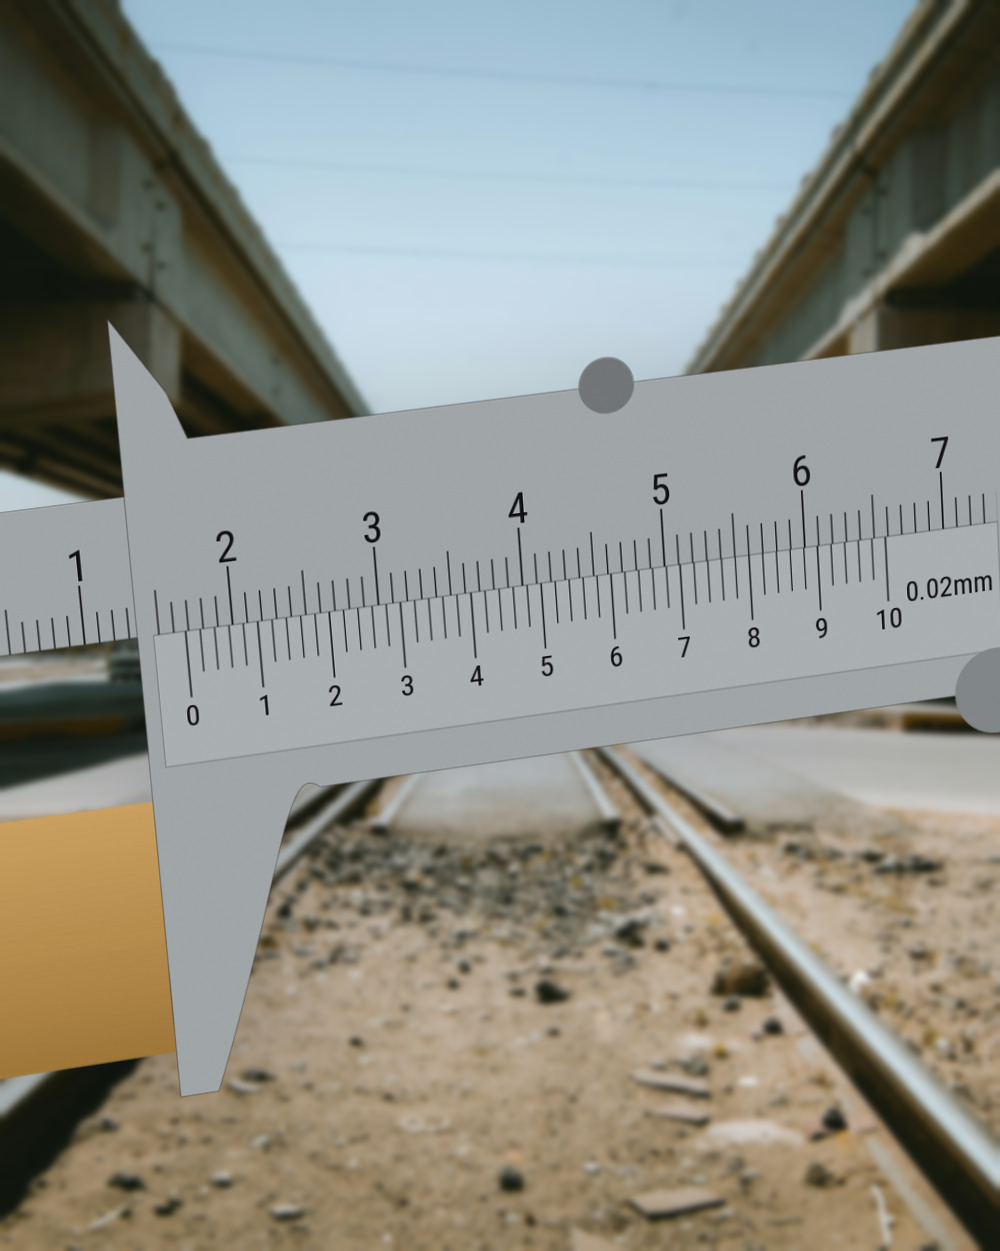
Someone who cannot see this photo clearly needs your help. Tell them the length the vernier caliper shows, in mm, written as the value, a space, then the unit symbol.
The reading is 16.8 mm
